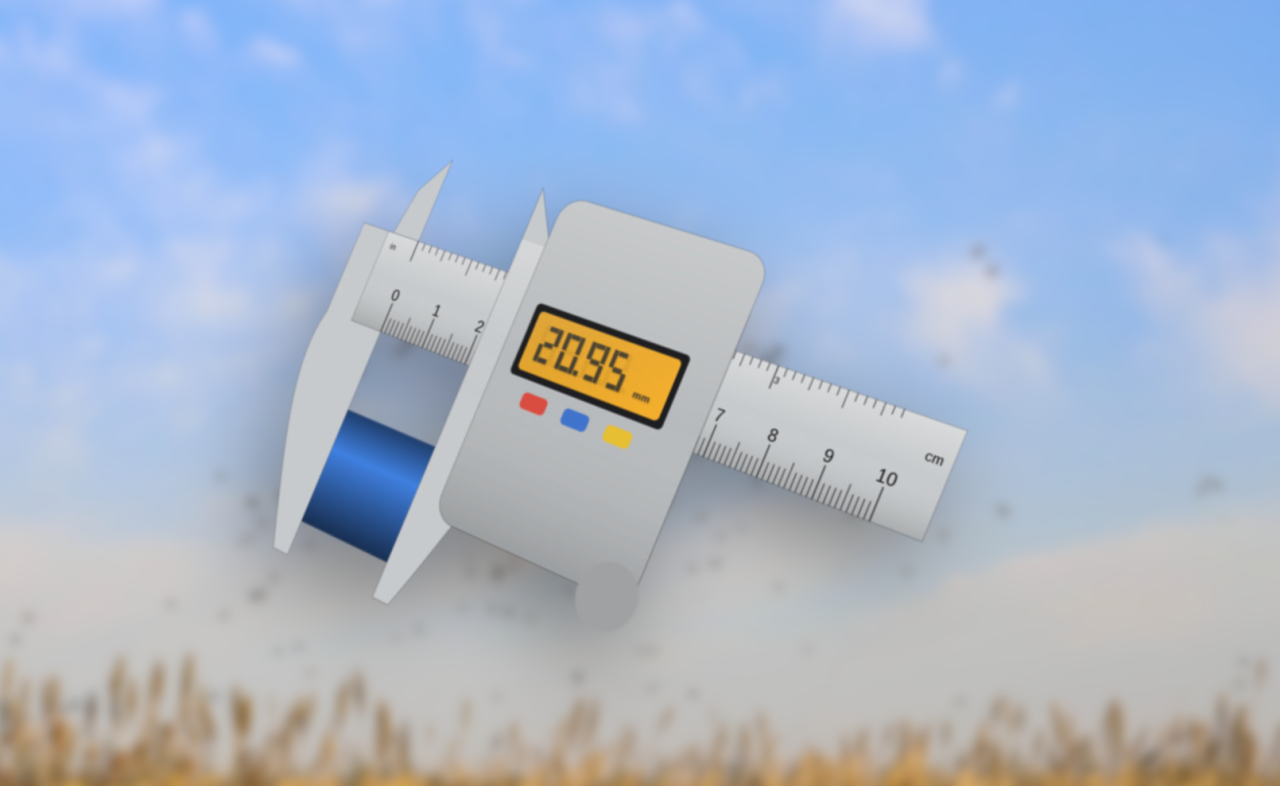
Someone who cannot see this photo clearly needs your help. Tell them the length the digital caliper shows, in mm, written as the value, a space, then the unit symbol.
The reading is 20.95 mm
